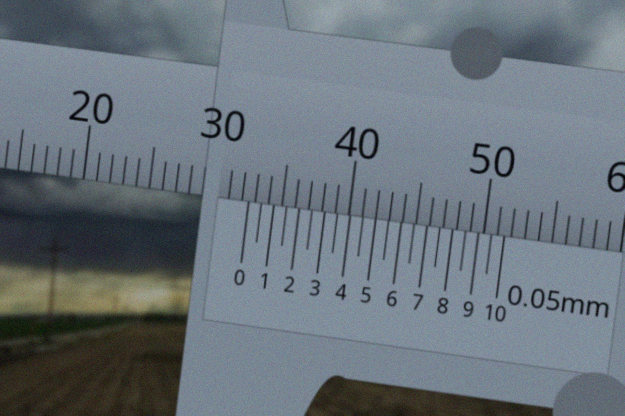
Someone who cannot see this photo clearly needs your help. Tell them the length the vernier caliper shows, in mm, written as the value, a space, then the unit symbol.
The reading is 32.5 mm
